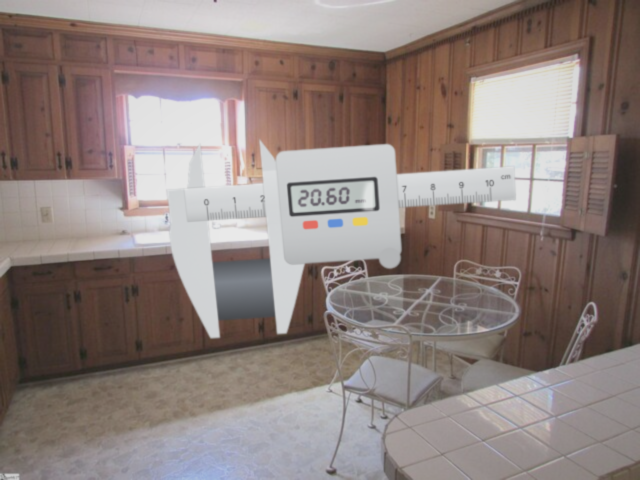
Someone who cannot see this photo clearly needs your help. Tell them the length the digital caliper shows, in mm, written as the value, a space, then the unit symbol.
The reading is 20.60 mm
